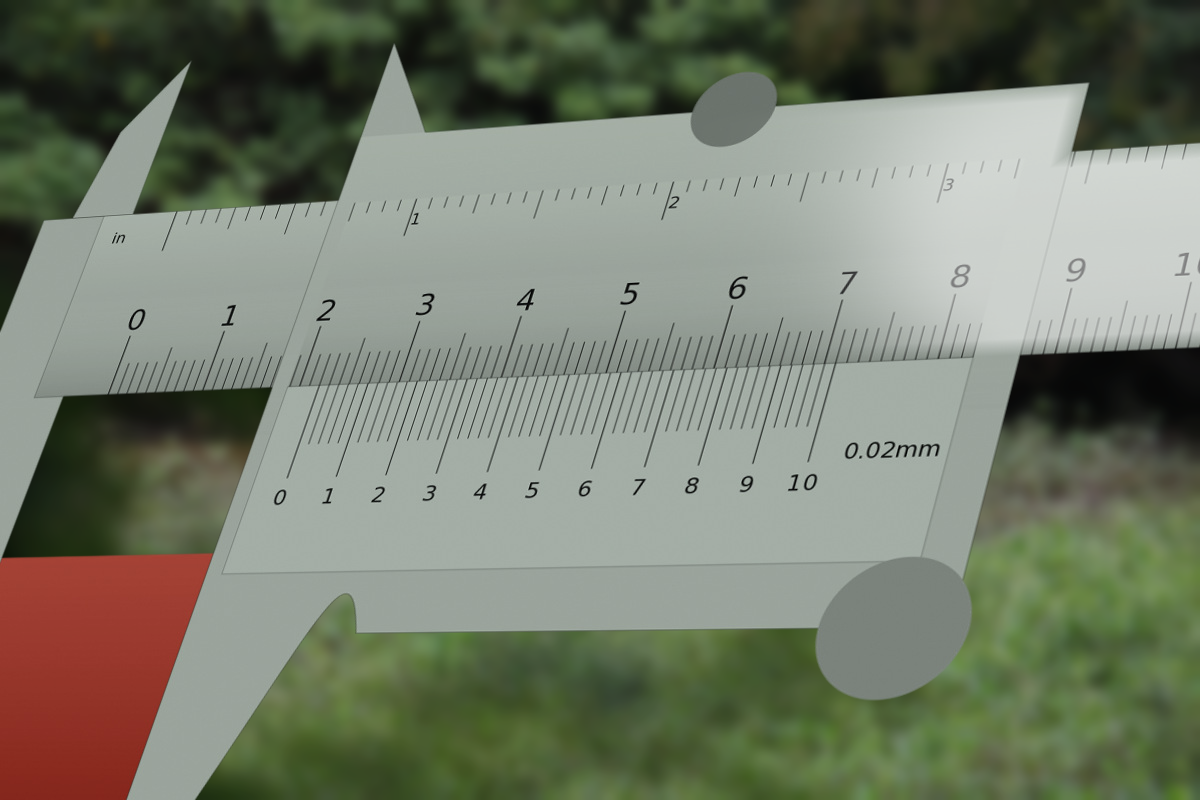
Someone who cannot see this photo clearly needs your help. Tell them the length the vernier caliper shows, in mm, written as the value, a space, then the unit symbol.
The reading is 22.0 mm
